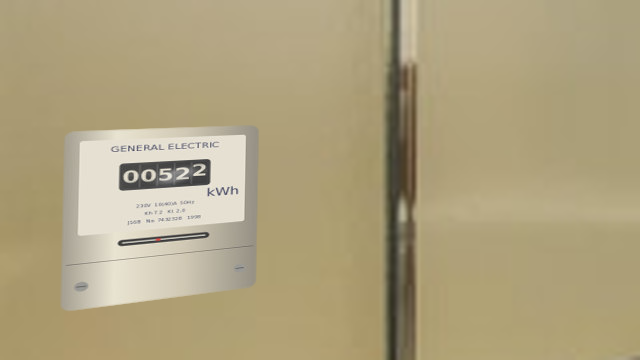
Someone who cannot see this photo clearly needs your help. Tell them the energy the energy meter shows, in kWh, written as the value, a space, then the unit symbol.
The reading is 522 kWh
